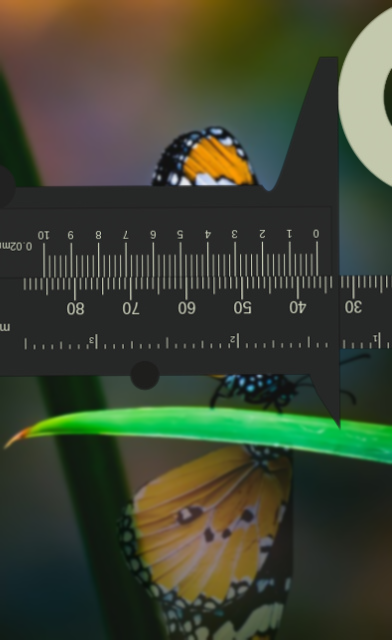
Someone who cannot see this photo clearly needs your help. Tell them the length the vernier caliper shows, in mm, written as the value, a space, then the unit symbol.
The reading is 36.5 mm
